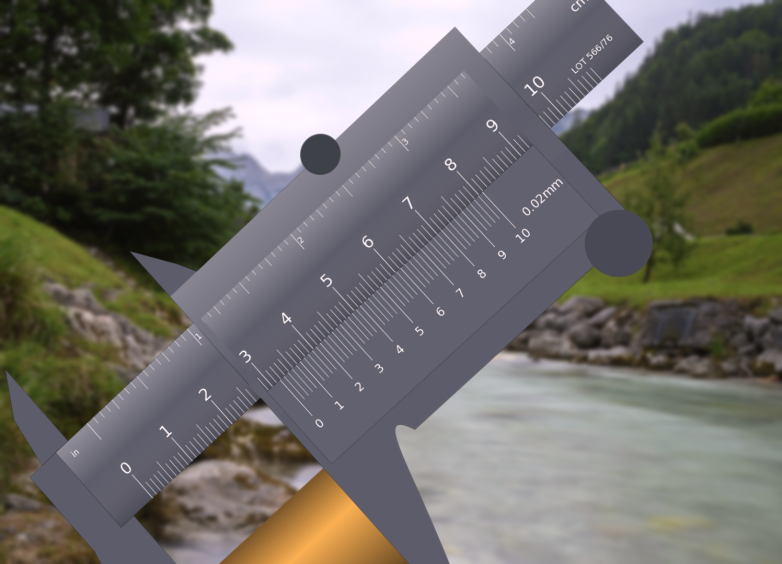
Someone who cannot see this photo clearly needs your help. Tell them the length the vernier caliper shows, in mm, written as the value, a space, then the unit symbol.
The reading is 31.8 mm
